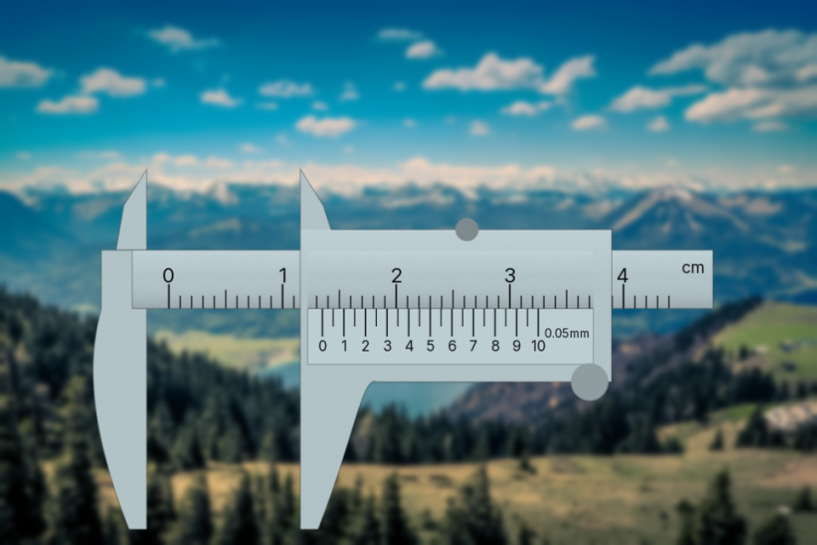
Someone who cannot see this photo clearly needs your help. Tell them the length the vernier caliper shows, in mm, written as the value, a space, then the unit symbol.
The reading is 13.5 mm
